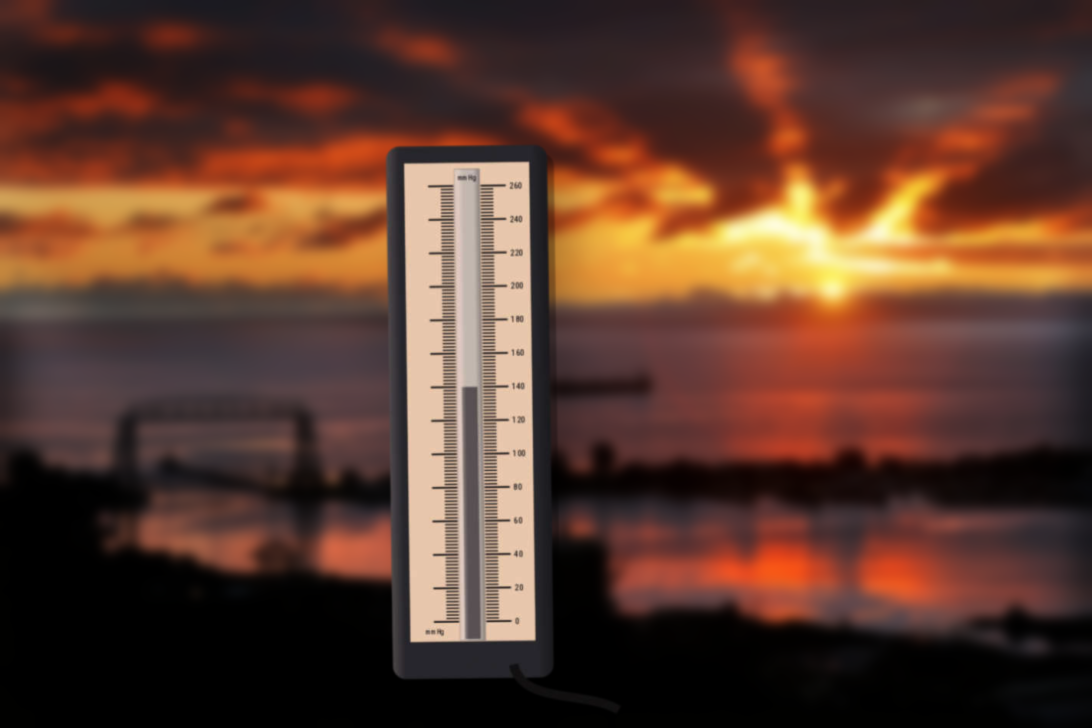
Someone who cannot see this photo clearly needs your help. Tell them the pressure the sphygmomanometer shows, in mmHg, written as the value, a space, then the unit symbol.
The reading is 140 mmHg
